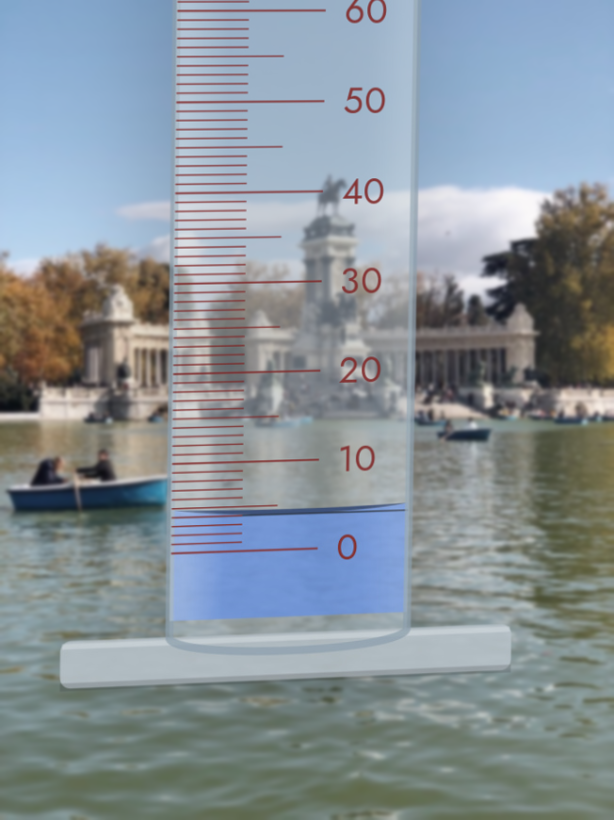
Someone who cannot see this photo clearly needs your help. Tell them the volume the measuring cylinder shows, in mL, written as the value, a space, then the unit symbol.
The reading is 4 mL
